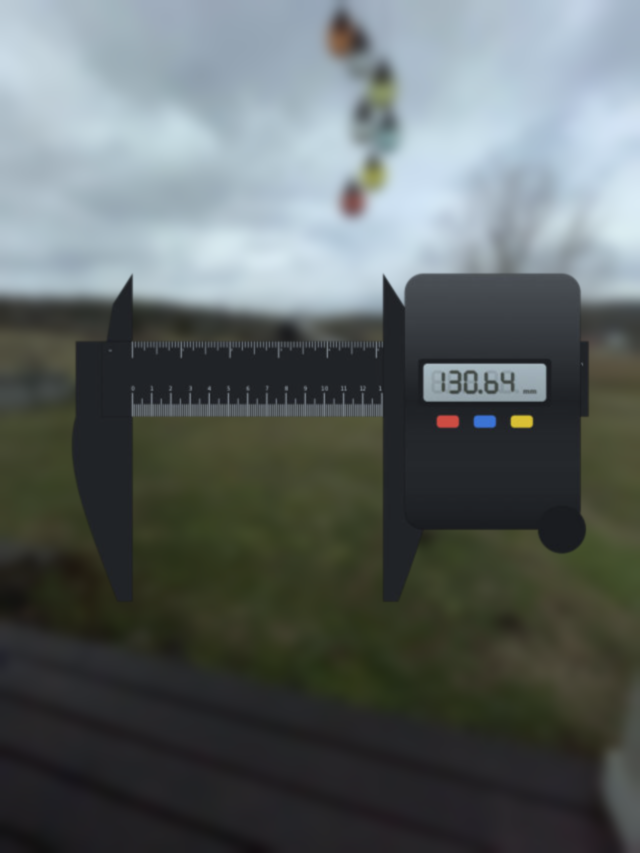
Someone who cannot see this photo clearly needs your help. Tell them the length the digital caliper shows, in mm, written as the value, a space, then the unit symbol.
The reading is 130.64 mm
